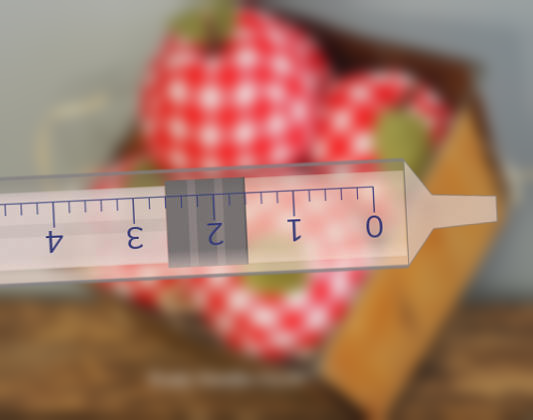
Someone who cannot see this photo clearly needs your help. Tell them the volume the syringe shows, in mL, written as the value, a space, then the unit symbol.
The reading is 1.6 mL
